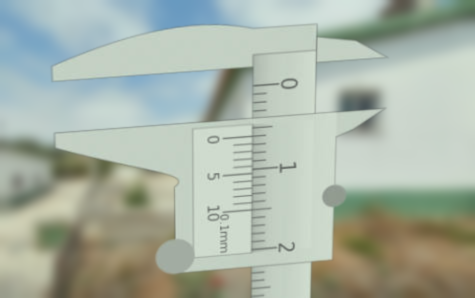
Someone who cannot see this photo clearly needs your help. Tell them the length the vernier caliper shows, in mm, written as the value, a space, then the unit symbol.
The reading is 6.0 mm
